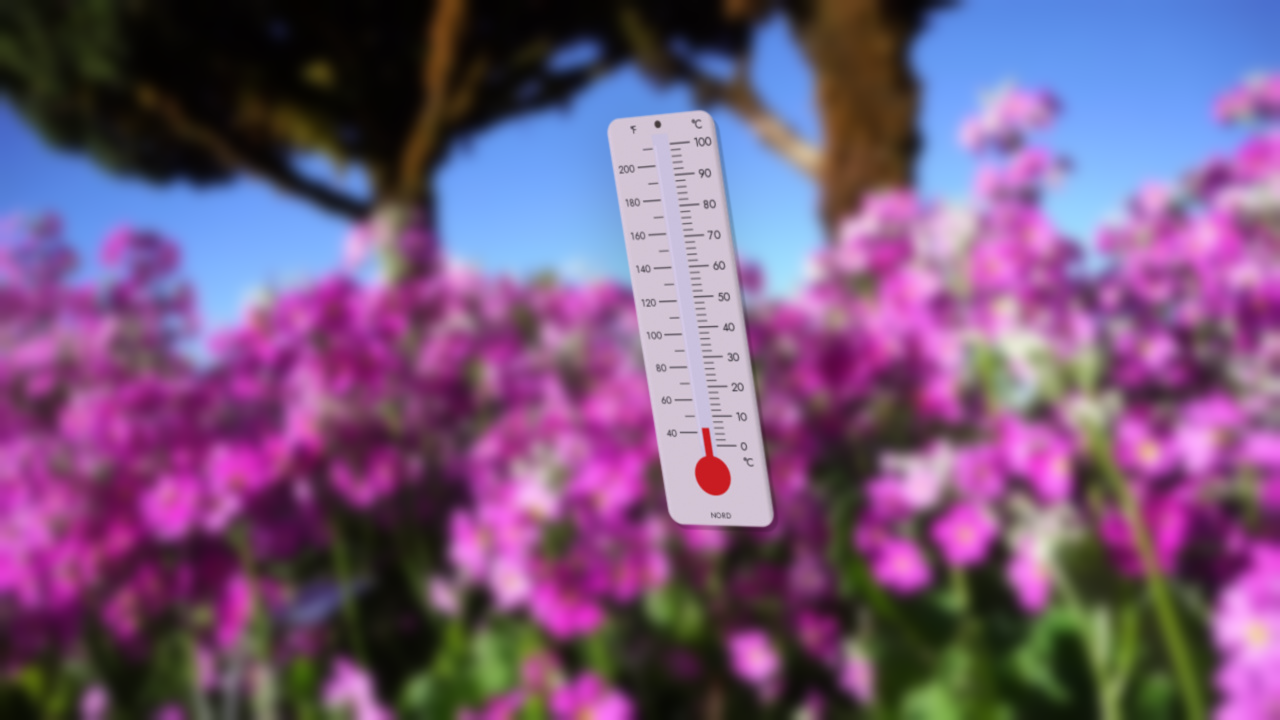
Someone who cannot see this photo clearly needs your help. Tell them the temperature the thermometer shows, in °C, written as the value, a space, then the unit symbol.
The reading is 6 °C
